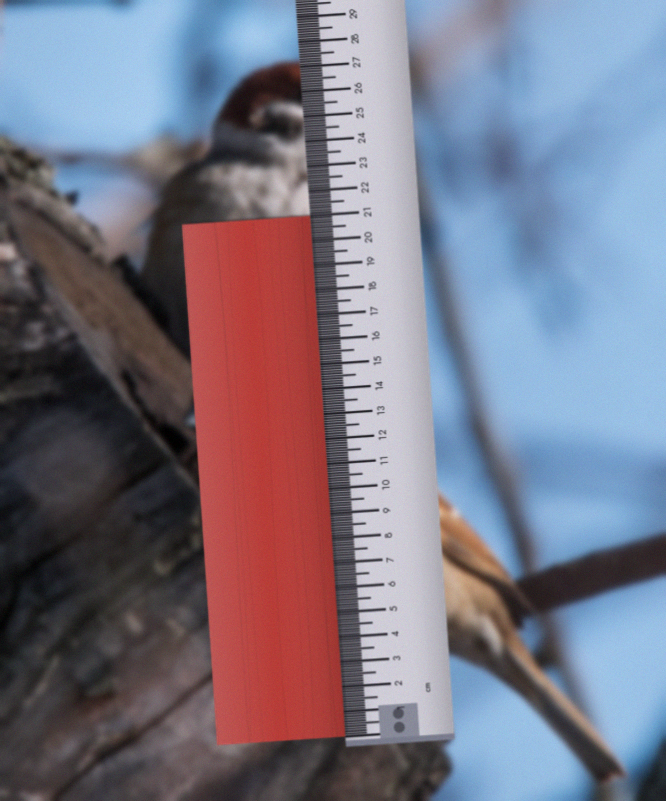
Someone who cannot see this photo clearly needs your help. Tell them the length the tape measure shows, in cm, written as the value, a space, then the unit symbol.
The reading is 21 cm
